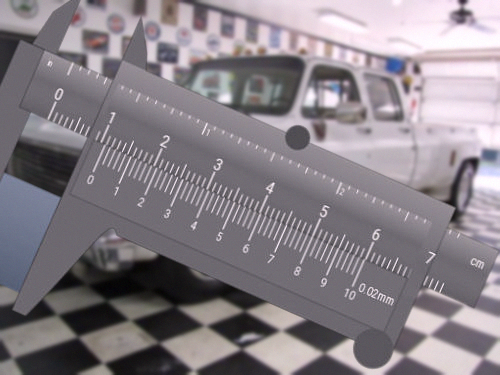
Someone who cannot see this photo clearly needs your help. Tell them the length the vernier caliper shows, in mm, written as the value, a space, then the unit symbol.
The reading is 10.8 mm
